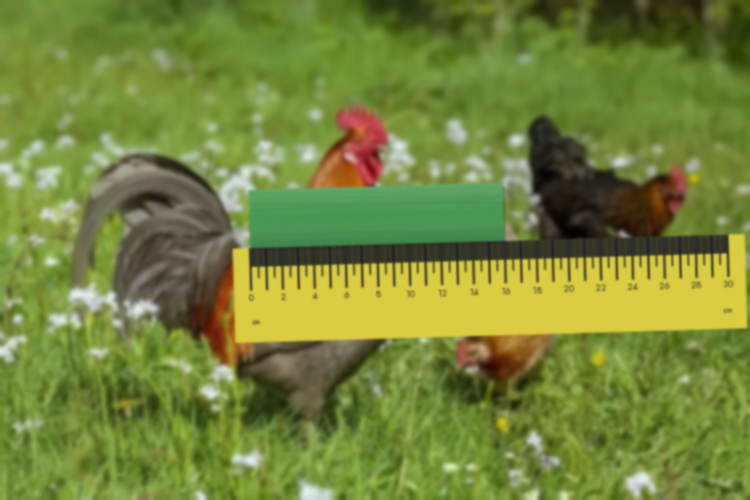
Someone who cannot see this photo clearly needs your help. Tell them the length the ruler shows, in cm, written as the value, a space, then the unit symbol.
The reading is 16 cm
